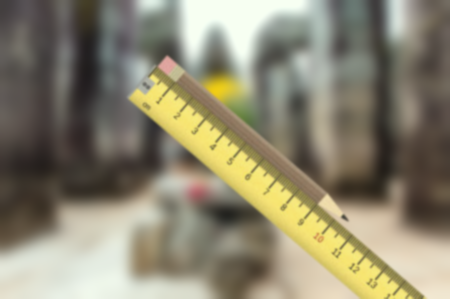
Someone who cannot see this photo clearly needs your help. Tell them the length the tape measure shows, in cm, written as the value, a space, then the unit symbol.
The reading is 10.5 cm
